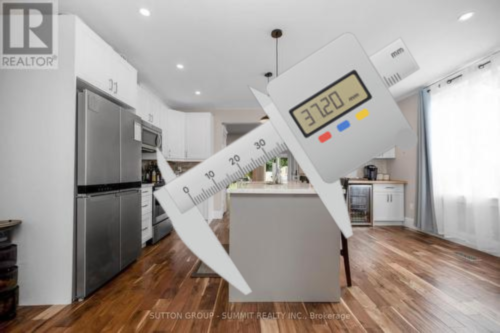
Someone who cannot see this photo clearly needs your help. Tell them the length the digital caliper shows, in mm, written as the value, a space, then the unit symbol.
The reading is 37.20 mm
